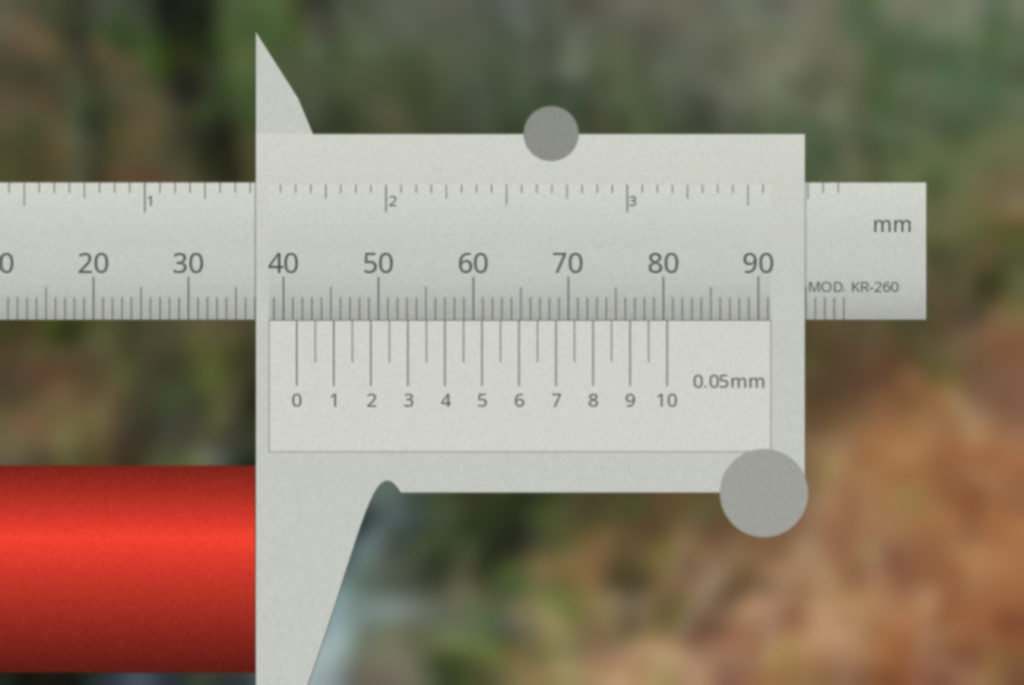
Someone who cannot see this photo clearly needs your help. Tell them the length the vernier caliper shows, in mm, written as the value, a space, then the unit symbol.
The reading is 41.4 mm
